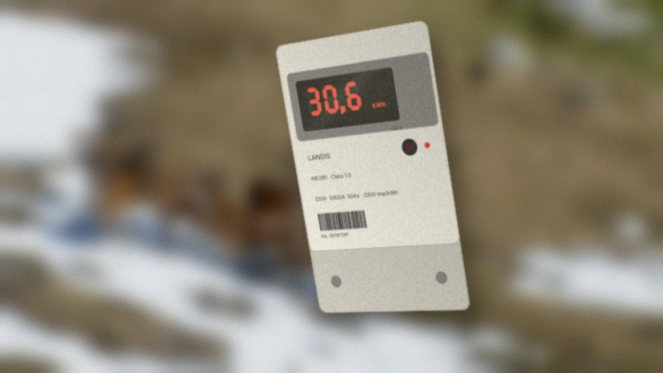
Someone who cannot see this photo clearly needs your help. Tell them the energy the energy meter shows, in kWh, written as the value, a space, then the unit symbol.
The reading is 30.6 kWh
